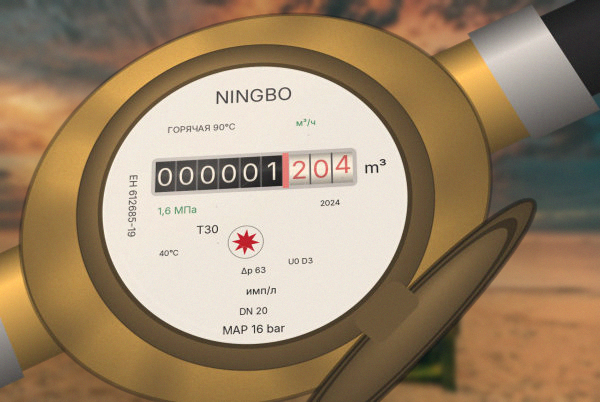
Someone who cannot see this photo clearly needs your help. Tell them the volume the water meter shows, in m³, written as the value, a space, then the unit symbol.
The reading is 1.204 m³
